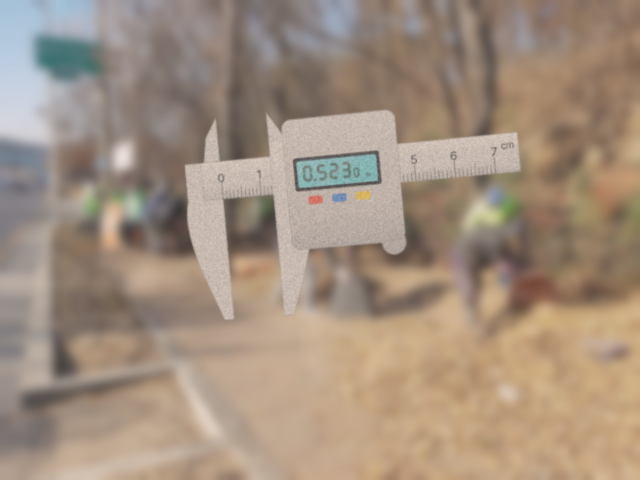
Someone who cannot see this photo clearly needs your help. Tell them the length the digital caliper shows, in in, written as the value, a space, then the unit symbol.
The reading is 0.5230 in
